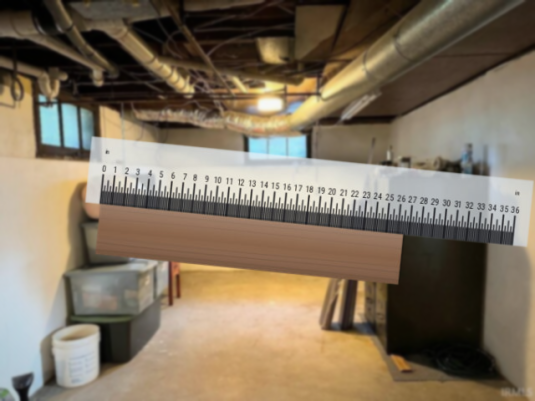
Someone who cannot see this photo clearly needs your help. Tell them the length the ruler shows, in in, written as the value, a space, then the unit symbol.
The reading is 26.5 in
